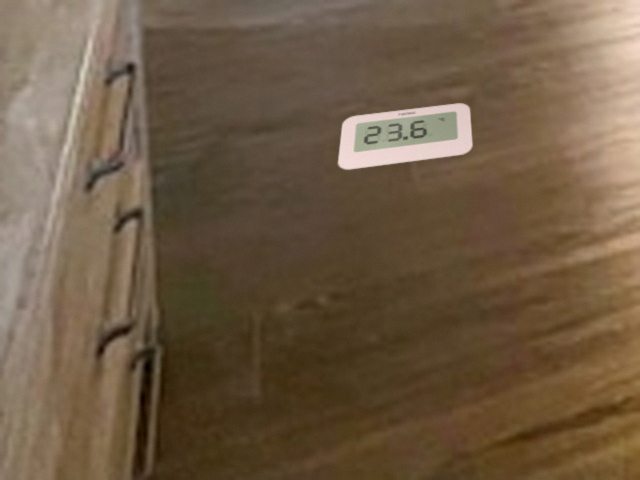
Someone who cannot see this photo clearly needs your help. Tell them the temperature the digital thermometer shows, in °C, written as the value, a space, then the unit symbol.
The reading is 23.6 °C
